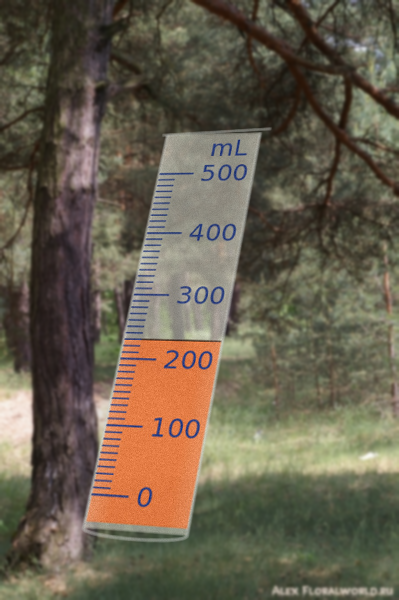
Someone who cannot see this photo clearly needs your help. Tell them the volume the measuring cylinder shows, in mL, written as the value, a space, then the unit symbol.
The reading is 230 mL
